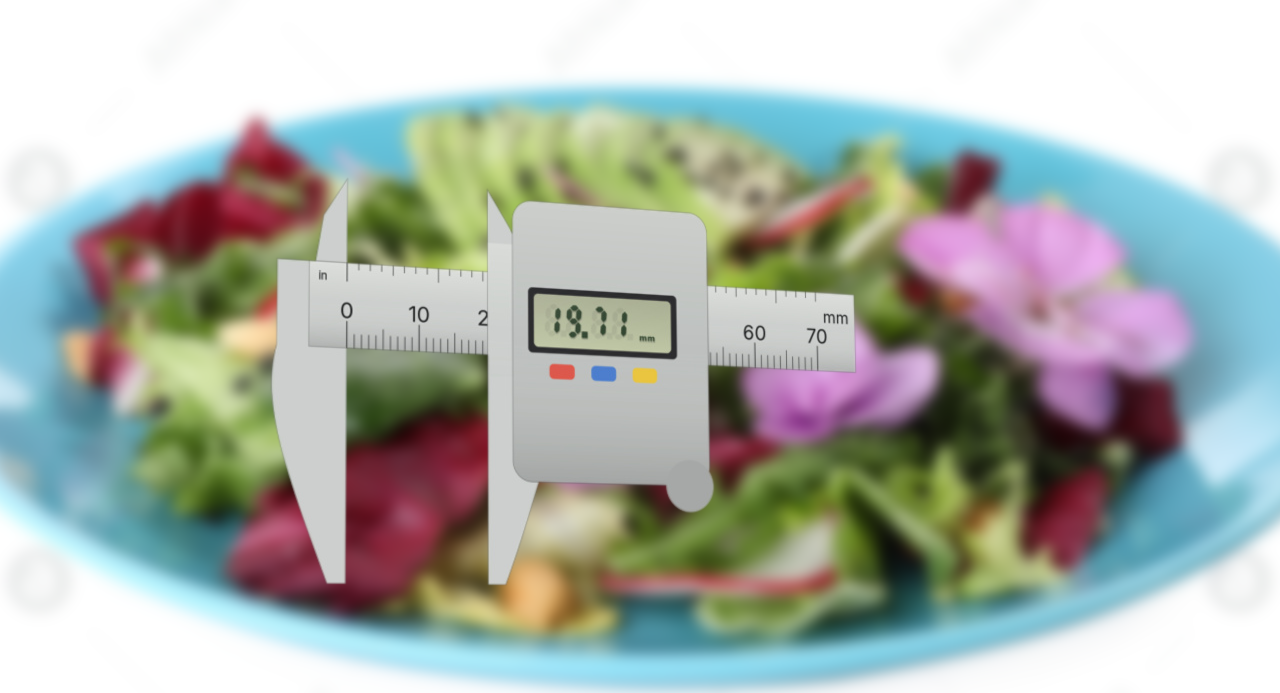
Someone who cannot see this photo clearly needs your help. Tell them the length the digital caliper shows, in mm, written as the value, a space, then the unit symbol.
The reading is 19.71 mm
